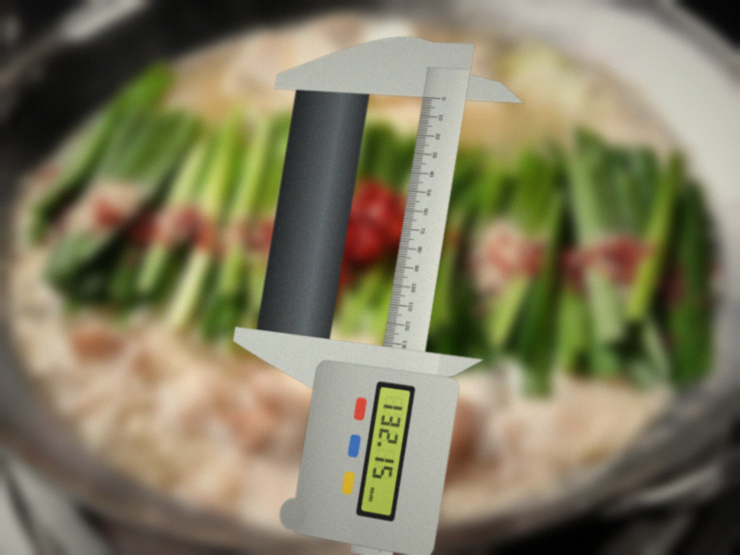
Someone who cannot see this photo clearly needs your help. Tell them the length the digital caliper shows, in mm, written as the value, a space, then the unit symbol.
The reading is 132.15 mm
